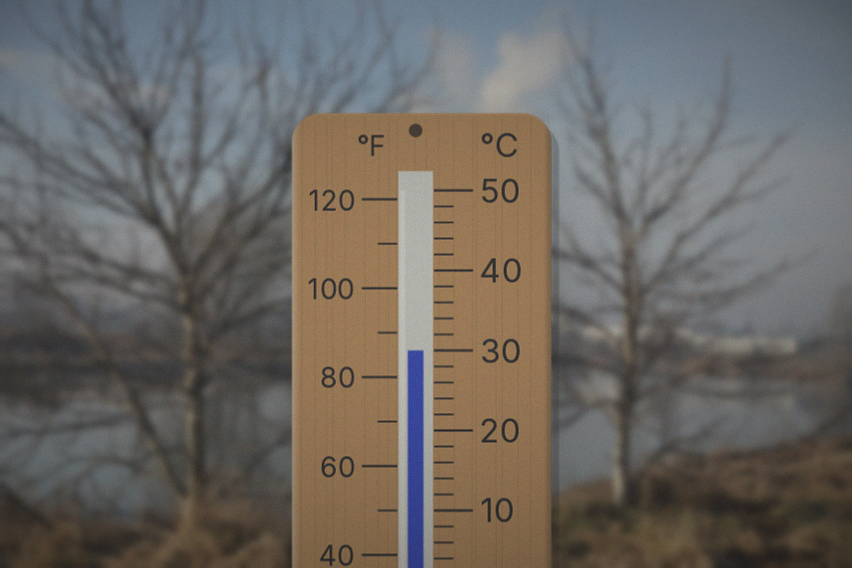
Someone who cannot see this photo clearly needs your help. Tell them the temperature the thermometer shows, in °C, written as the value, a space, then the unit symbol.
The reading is 30 °C
